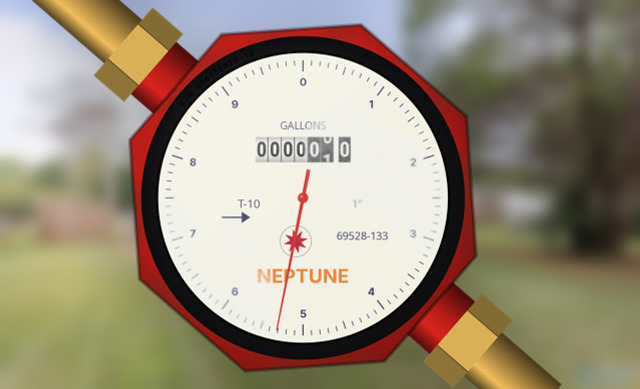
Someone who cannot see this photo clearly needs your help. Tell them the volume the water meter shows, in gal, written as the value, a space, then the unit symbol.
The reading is 5.3 gal
